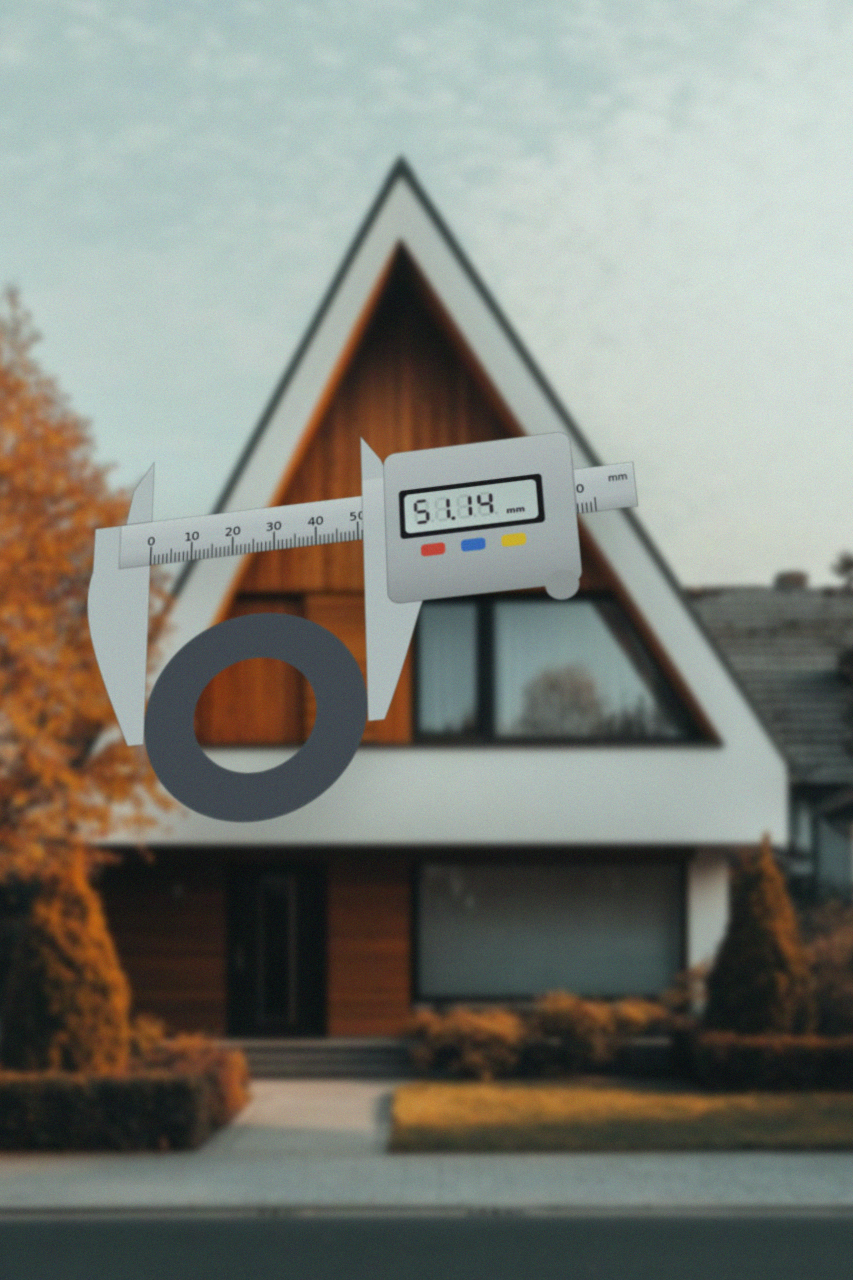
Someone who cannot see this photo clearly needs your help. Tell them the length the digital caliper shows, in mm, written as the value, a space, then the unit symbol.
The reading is 51.14 mm
